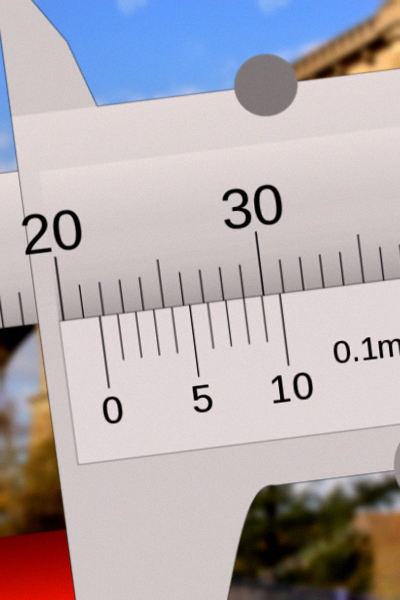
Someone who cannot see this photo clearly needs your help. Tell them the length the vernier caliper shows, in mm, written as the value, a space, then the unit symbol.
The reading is 21.8 mm
